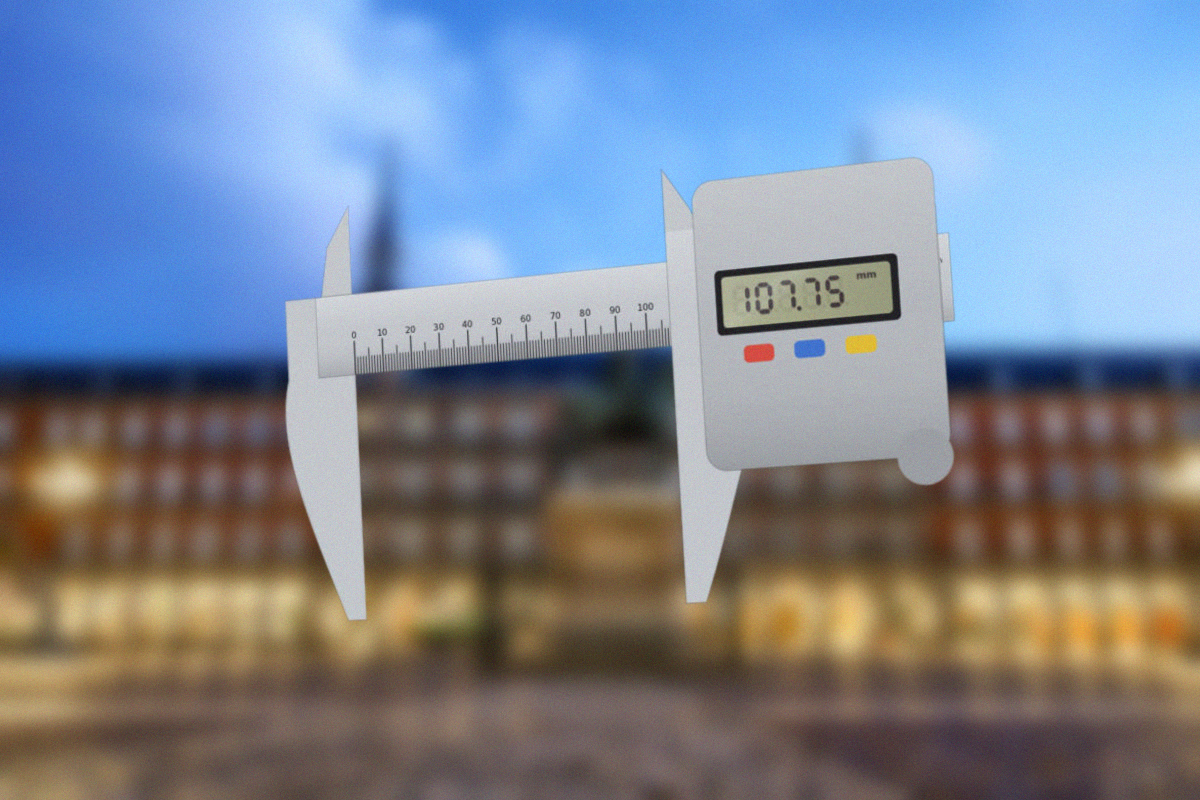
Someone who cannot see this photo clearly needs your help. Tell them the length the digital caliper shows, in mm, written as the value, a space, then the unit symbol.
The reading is 107.75 mm
